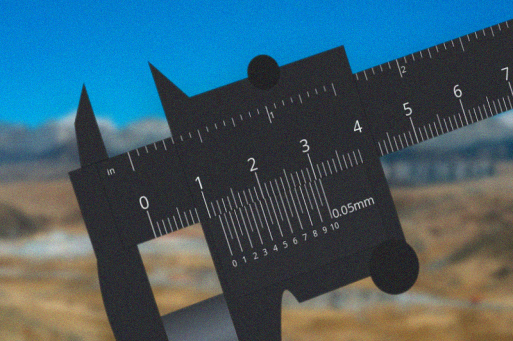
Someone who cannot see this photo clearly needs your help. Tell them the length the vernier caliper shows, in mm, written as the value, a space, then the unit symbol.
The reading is 11.6 mm
